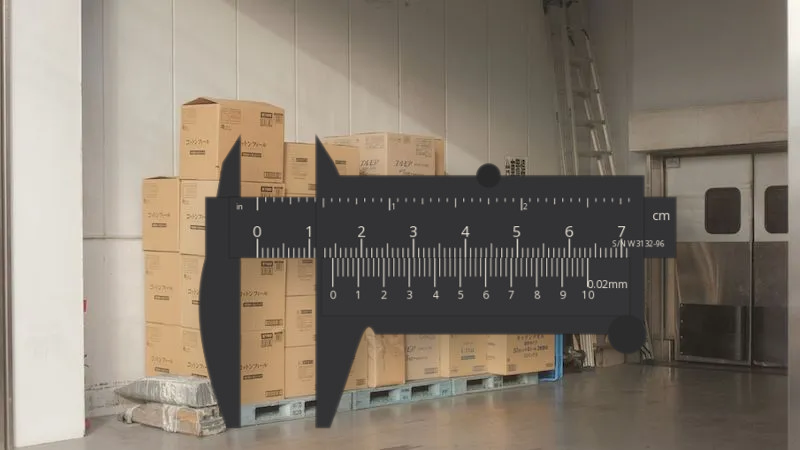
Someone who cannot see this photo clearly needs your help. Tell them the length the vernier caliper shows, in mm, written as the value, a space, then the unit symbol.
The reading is 14.5 mm
